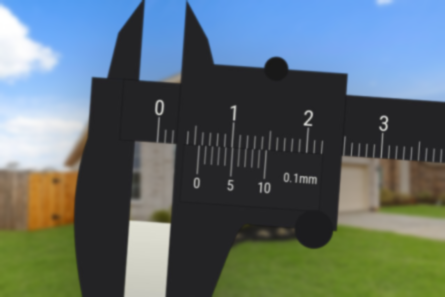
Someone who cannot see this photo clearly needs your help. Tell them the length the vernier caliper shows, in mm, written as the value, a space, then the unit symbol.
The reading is 5.6 mm
